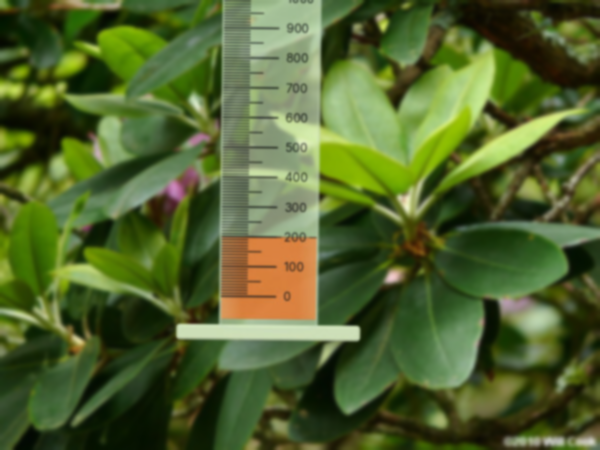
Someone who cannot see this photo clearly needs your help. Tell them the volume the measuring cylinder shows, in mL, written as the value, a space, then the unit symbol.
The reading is 200 mL
